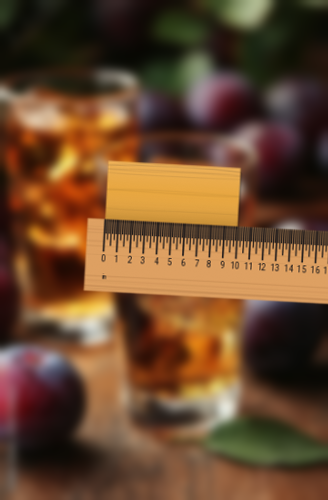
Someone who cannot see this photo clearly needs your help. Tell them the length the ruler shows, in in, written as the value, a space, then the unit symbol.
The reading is 10 in
